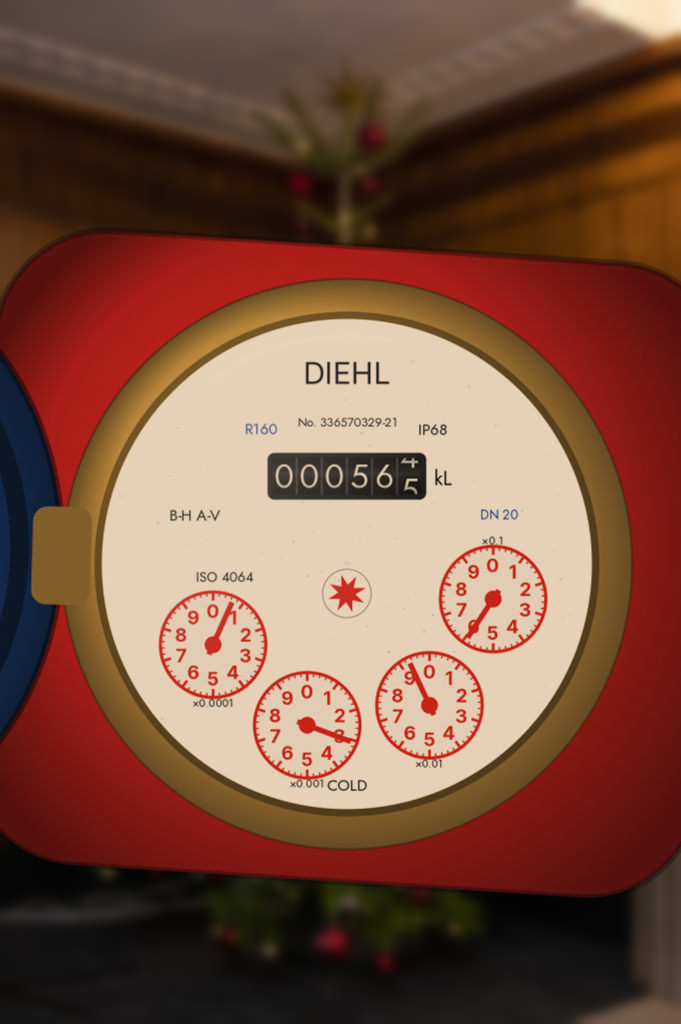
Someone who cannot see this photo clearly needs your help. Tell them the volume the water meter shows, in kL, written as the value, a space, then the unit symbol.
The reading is 564.5930 kL
